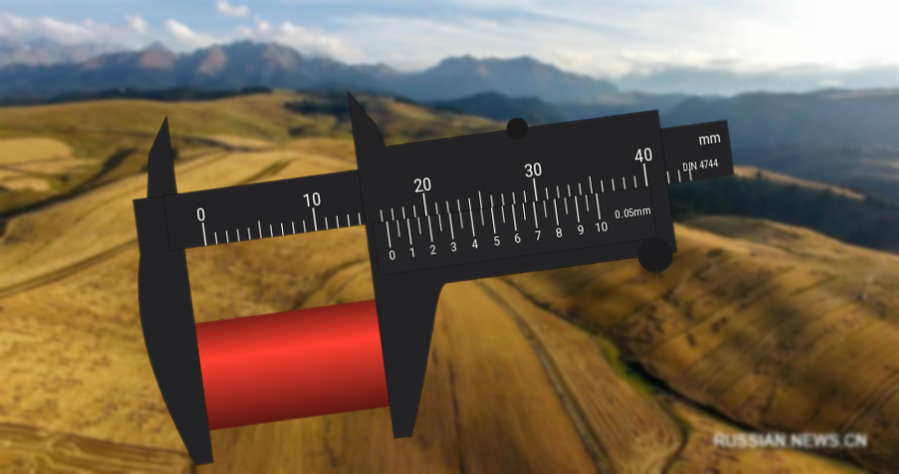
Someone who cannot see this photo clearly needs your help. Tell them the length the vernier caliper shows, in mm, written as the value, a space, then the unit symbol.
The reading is 16.4 mm
